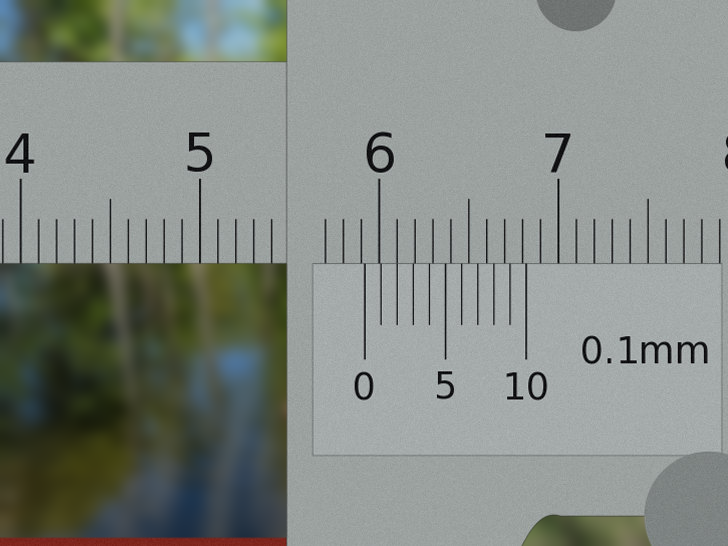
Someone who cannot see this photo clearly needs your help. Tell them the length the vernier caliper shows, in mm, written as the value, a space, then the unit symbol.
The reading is 59.2 mm
